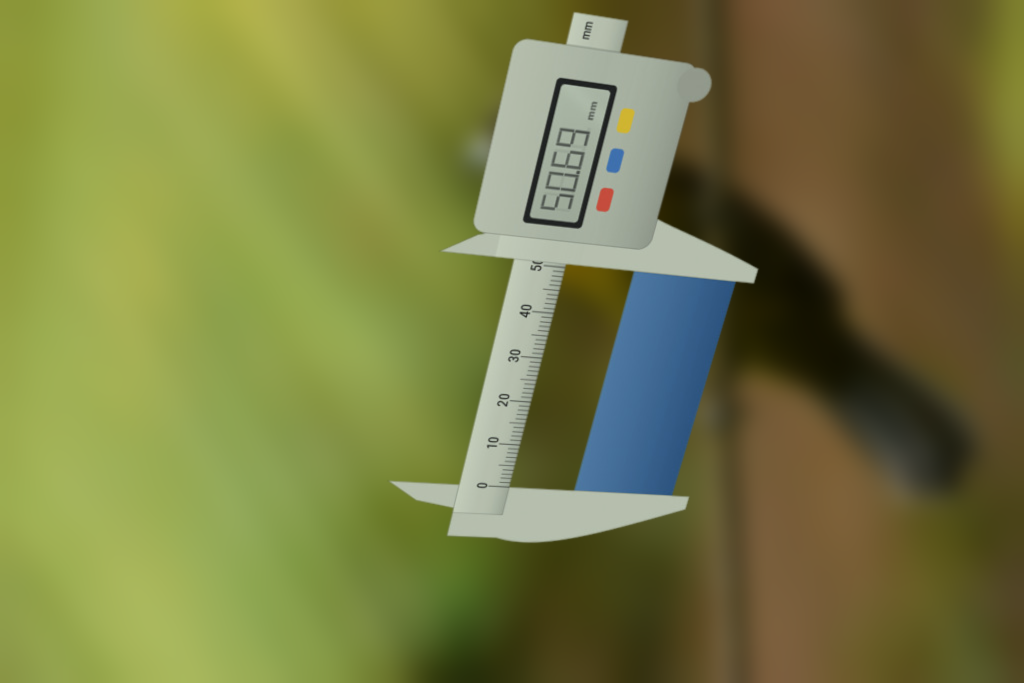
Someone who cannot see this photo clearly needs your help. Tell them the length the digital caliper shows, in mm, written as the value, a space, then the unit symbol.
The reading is 50.69 mm
